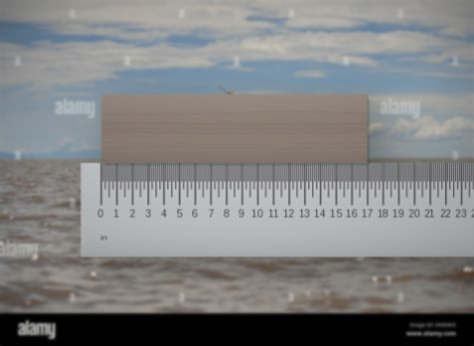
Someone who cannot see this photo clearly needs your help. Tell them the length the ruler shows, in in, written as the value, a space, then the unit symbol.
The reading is 17 in
